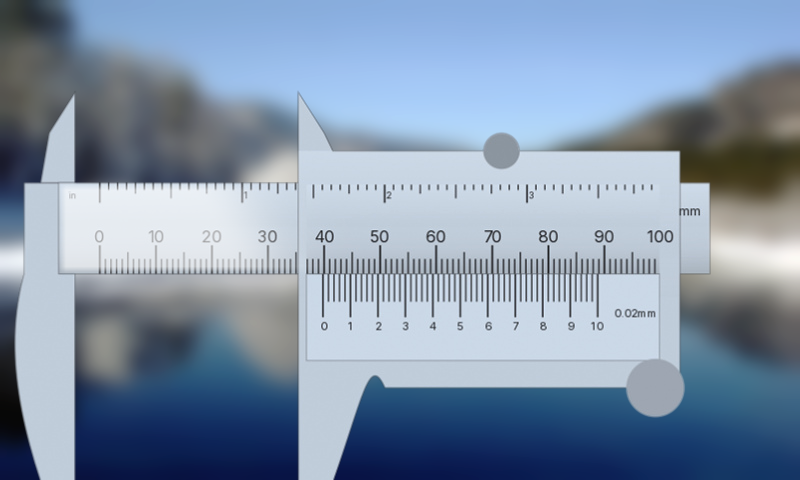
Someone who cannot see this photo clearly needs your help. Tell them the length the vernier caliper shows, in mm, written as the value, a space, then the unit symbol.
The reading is 39.8 mm
